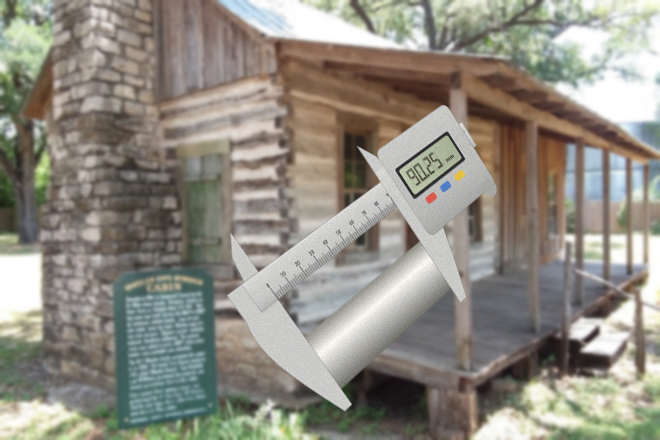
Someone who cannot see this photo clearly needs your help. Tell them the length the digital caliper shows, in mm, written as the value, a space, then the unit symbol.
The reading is 90.25 mm
